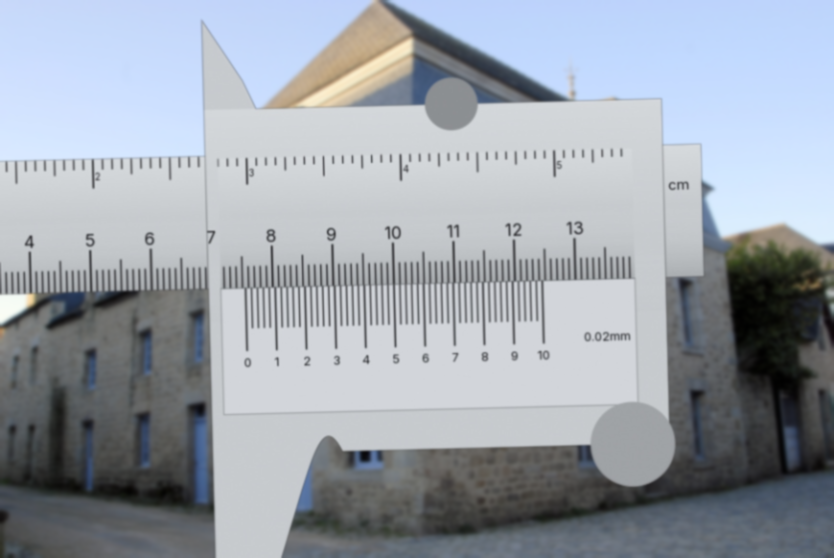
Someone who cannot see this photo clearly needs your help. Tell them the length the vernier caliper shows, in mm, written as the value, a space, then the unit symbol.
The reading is 75.5 mm
